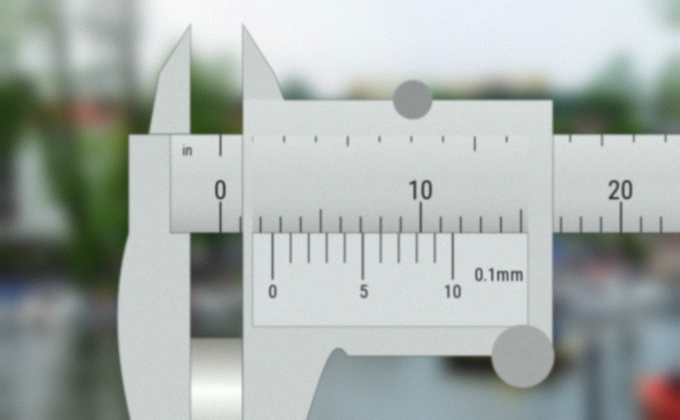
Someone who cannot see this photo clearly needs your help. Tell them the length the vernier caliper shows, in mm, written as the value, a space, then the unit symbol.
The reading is 2.6 mm
